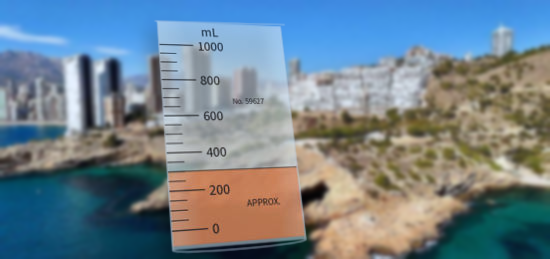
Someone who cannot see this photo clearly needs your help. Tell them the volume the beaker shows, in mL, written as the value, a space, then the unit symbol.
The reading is 300 mL
